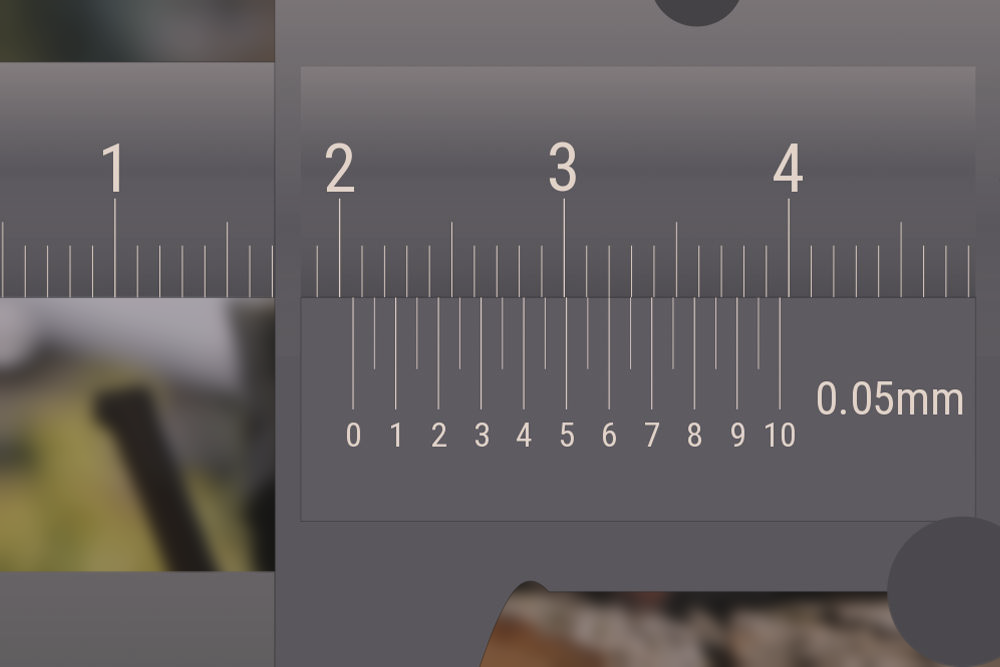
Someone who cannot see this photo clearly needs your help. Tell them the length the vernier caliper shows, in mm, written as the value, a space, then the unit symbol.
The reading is 20.6 mm
